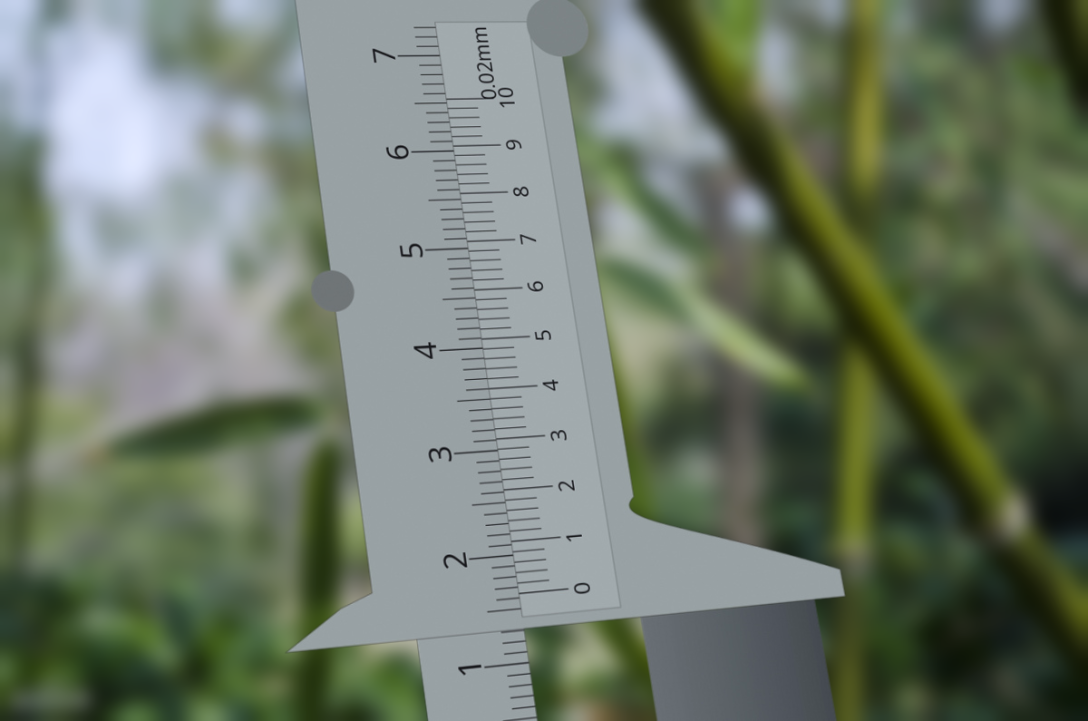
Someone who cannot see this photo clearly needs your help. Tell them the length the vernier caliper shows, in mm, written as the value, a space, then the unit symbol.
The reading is 16.4 mm
